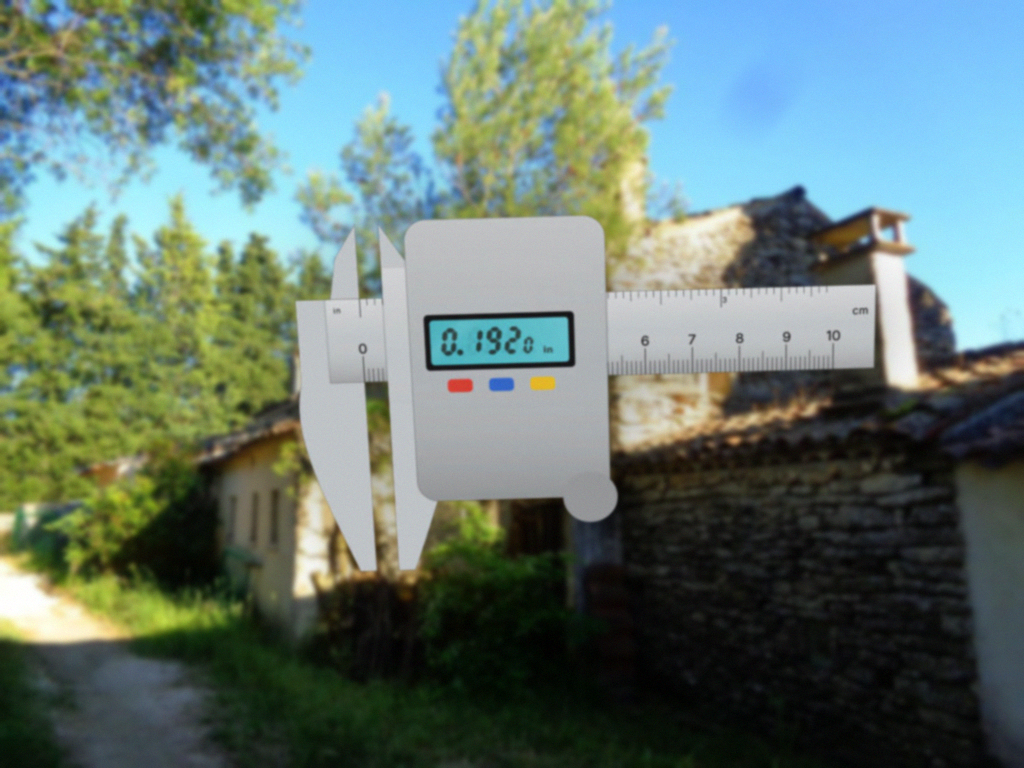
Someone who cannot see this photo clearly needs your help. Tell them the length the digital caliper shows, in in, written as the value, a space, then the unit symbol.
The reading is 0.1920 in
